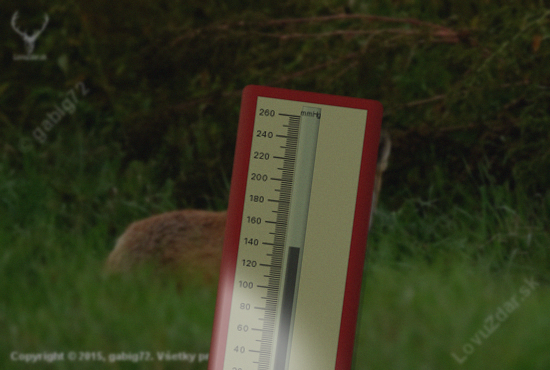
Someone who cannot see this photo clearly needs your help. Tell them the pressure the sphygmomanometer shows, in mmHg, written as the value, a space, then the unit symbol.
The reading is 140 mmHg
